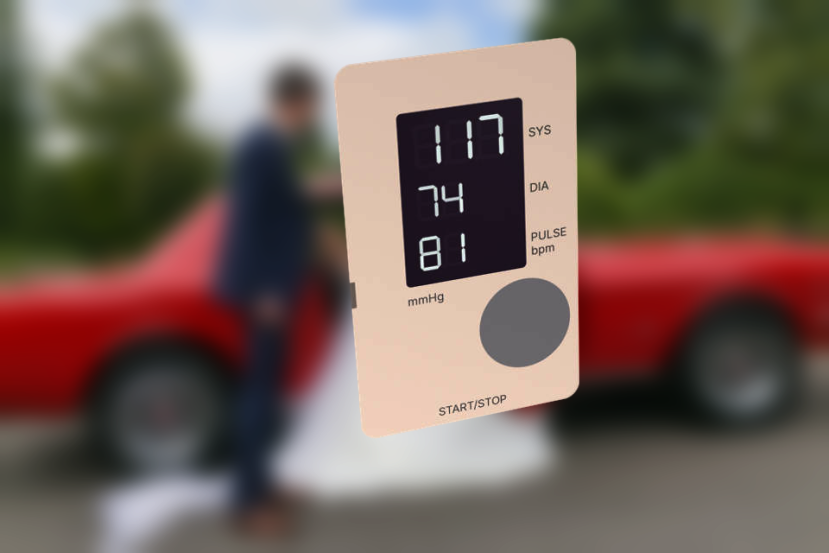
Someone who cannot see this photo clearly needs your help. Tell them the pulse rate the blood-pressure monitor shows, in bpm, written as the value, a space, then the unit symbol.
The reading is 81 bpm
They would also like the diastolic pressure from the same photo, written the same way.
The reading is 74 mmHg
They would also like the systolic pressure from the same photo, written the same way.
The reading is 117 mmHg
